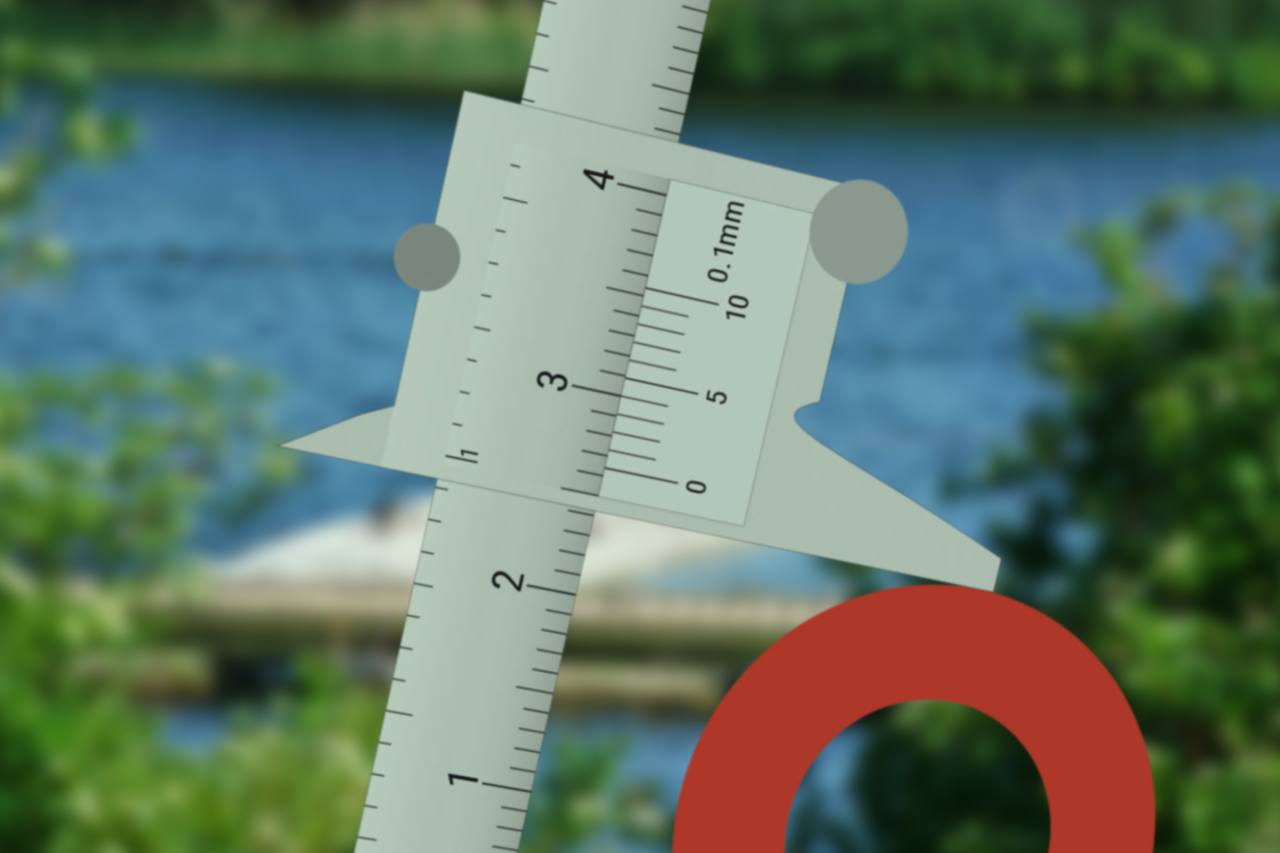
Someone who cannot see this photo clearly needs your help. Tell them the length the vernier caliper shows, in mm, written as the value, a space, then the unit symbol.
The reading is 26.4 mm
